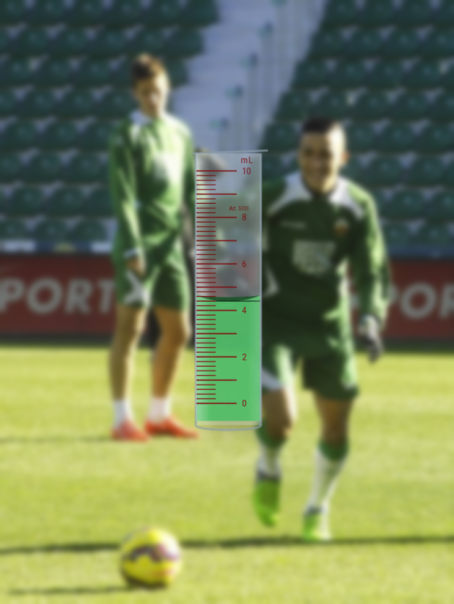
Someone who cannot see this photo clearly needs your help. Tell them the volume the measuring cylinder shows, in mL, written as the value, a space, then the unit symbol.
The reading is 4.4 mL
